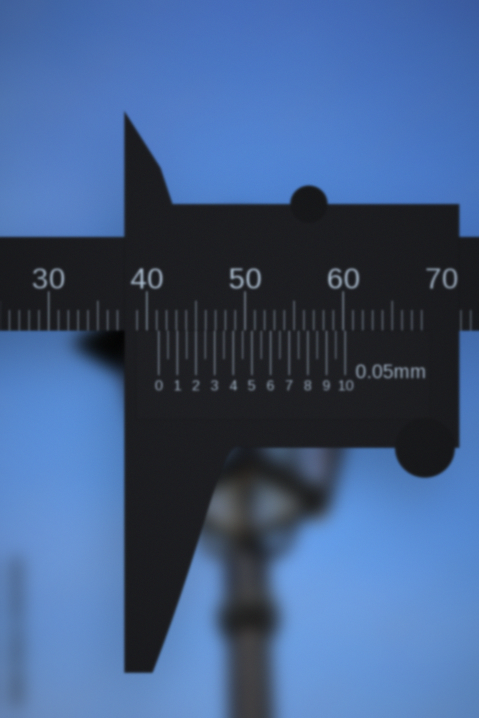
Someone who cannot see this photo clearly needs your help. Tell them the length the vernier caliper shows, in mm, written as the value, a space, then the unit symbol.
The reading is 41.2 mm
